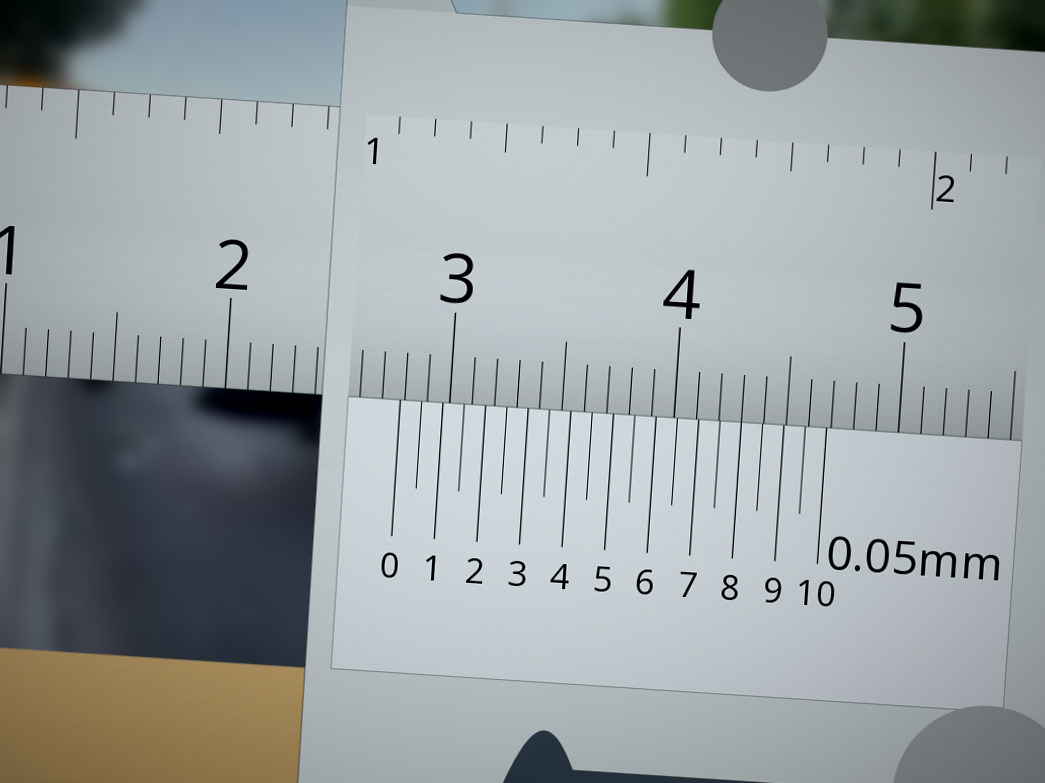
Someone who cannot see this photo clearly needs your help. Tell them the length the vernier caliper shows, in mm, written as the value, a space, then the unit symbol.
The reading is 27.8 mm
